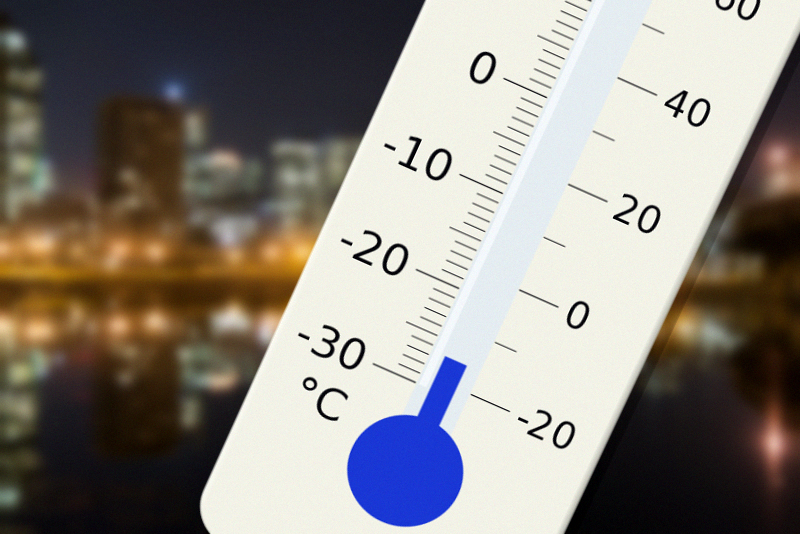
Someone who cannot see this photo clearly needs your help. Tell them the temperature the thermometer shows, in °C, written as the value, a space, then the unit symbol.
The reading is -26.5 °C
